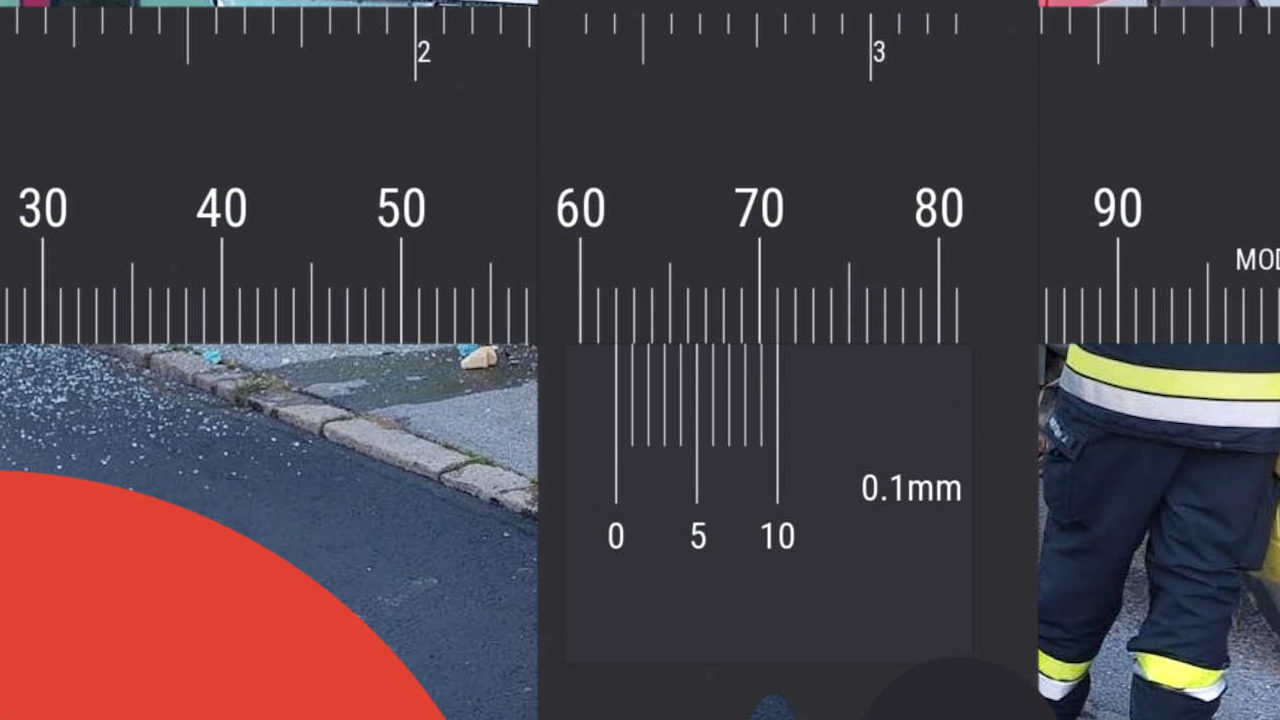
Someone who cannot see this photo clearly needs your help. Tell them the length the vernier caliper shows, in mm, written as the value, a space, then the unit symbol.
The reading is 62.0 mm
